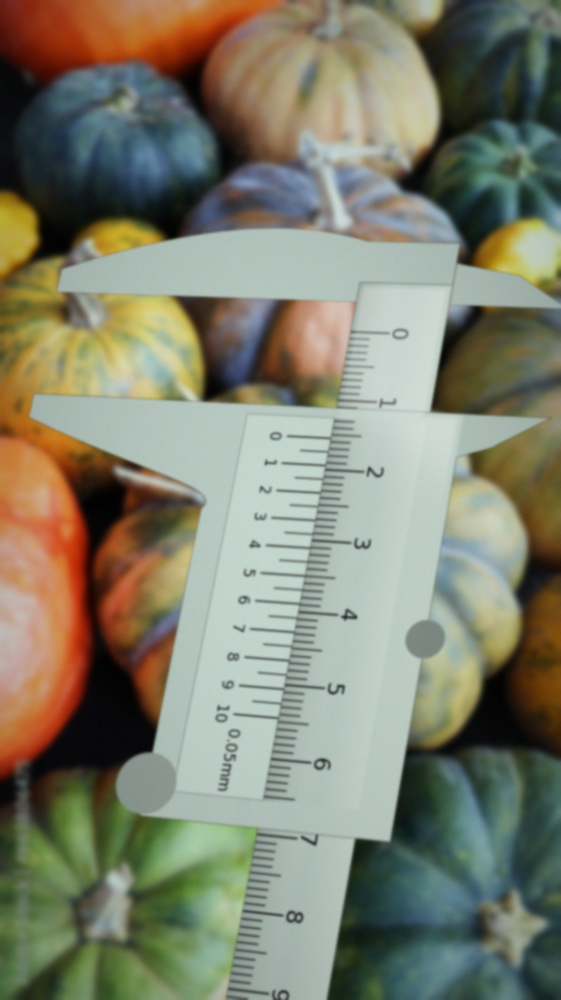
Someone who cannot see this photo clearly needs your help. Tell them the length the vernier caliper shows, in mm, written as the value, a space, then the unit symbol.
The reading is 15.5 mm
